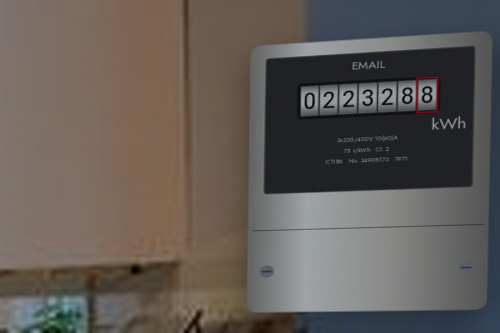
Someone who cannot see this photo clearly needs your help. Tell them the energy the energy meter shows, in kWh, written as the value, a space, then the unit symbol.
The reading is 22328.8 kWh
